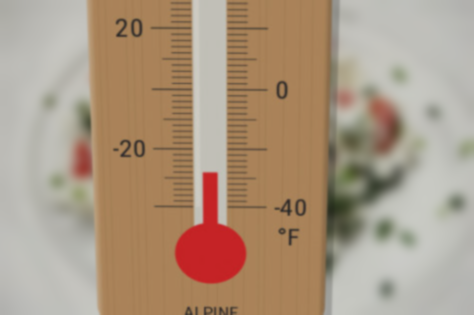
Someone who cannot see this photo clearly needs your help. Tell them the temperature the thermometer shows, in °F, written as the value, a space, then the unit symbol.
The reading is -28 °F
